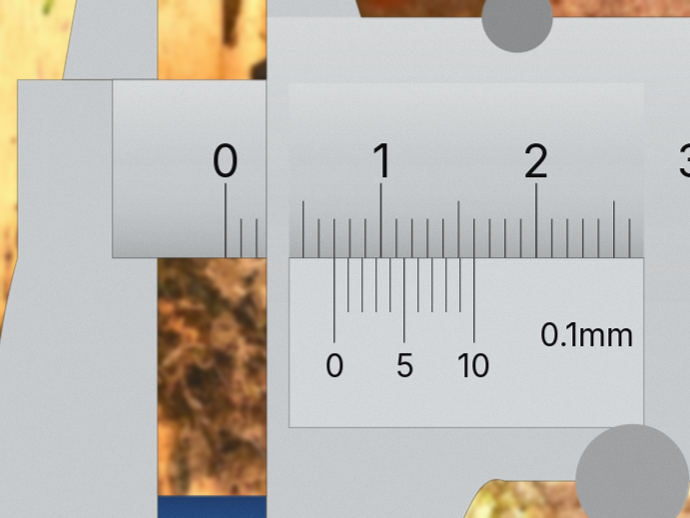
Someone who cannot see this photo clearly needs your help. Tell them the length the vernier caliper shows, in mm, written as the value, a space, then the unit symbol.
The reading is 7.0 mm
